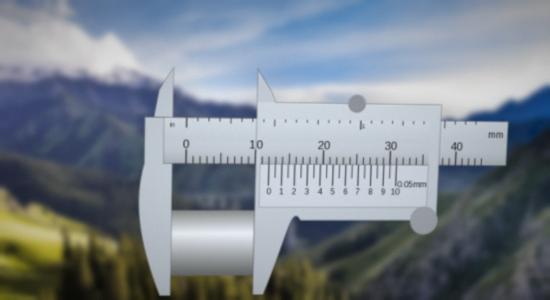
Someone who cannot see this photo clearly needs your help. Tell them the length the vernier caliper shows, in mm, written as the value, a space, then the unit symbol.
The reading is 12.0 mm
